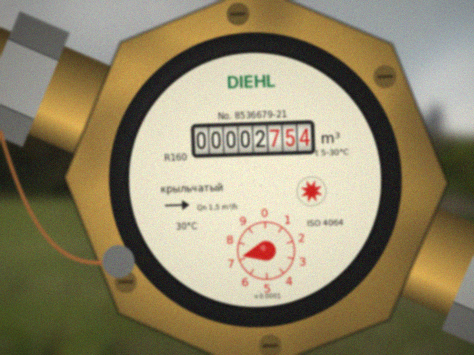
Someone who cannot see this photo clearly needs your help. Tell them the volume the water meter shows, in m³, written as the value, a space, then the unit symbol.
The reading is 2.7547 m³
